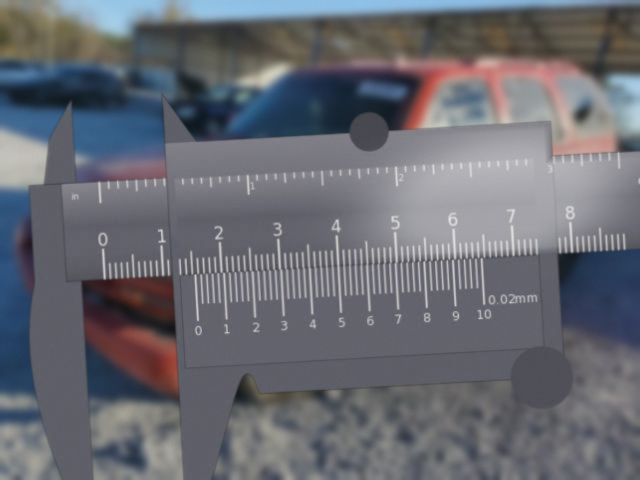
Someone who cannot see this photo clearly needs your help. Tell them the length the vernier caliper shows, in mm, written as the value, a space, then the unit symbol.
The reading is 15.5 mm
